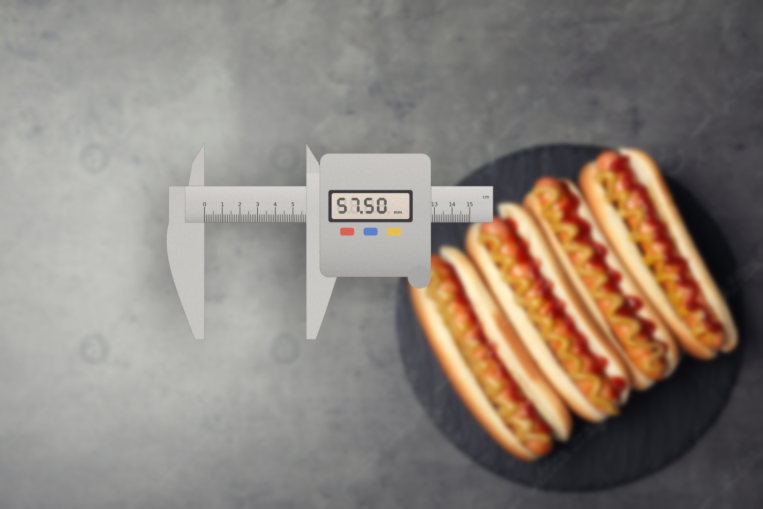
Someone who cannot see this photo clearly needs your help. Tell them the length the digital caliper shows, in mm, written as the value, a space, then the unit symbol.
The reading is 57.50 mm
